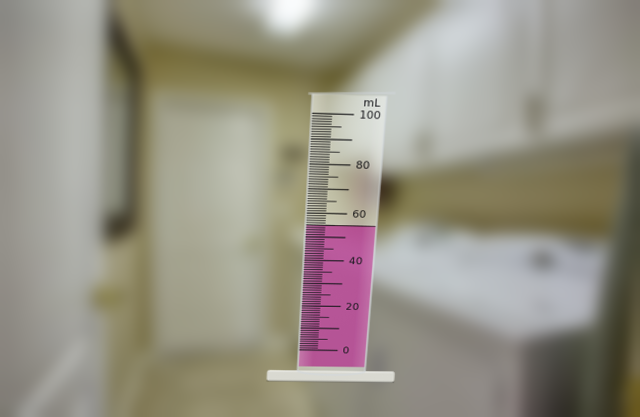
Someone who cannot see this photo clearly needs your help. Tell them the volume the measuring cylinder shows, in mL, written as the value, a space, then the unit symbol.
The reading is 55 mL
